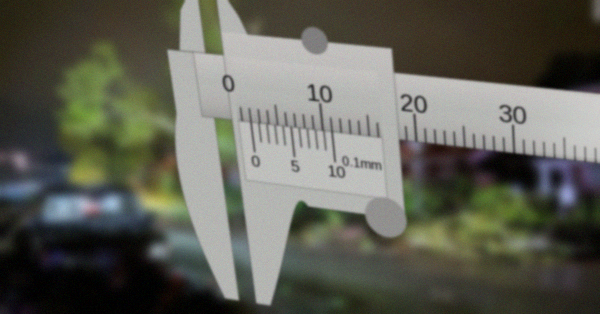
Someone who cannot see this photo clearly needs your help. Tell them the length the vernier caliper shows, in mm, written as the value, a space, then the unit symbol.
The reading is 2.0 mm
